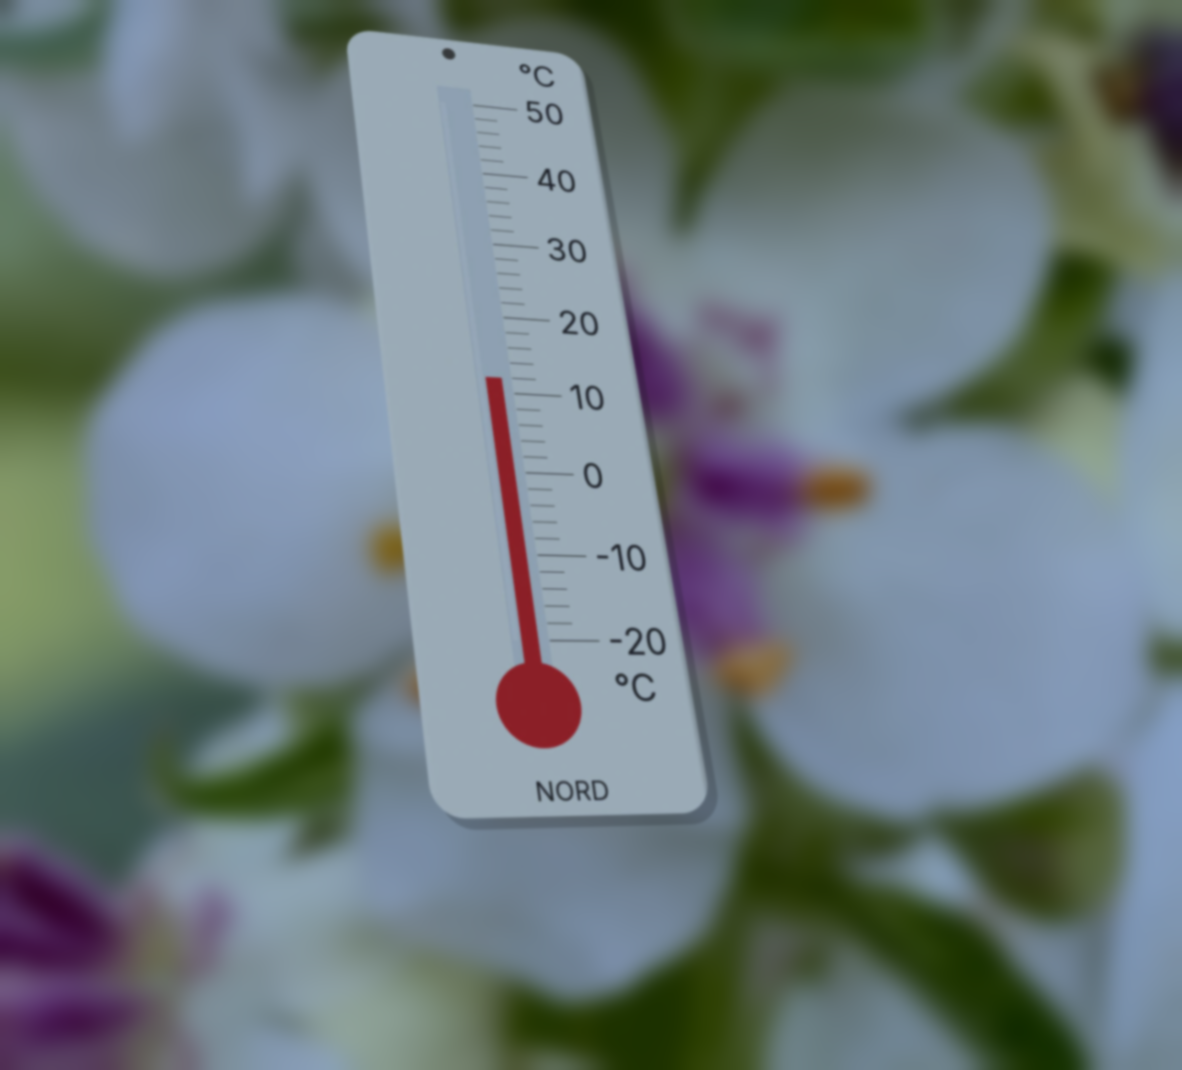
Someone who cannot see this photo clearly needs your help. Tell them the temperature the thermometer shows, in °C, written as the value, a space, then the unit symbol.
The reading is 12 °C
